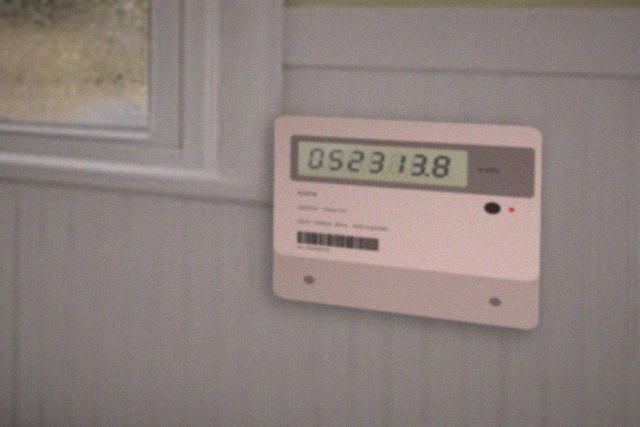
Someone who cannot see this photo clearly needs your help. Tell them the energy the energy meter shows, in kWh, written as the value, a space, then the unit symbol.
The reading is 52313.8 kWh
